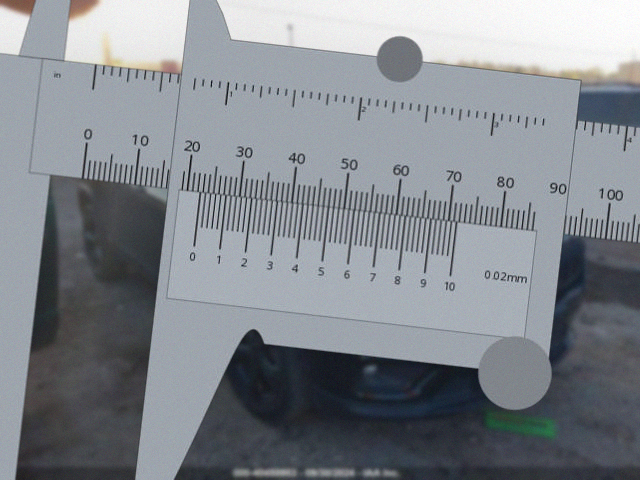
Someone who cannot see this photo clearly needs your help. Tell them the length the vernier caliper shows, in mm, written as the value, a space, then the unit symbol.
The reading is 22.5 mm
